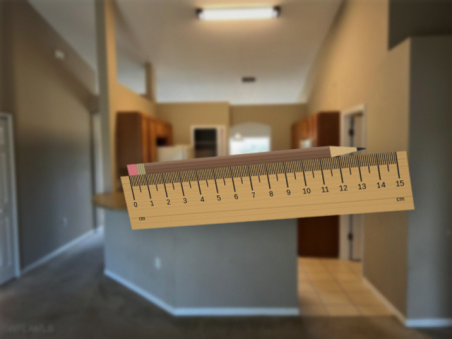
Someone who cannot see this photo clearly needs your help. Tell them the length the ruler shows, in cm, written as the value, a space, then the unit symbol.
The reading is 13.5 cm
